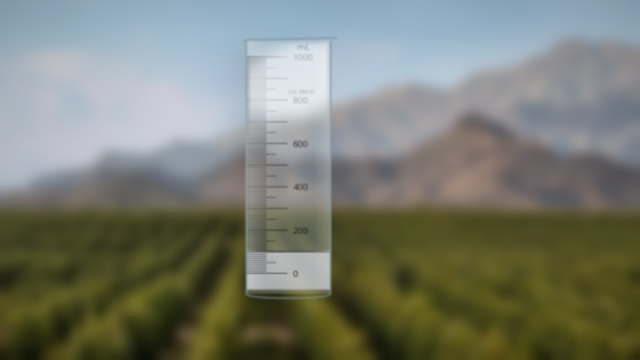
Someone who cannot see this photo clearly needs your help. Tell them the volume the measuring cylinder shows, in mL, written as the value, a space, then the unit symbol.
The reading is 100 mL
